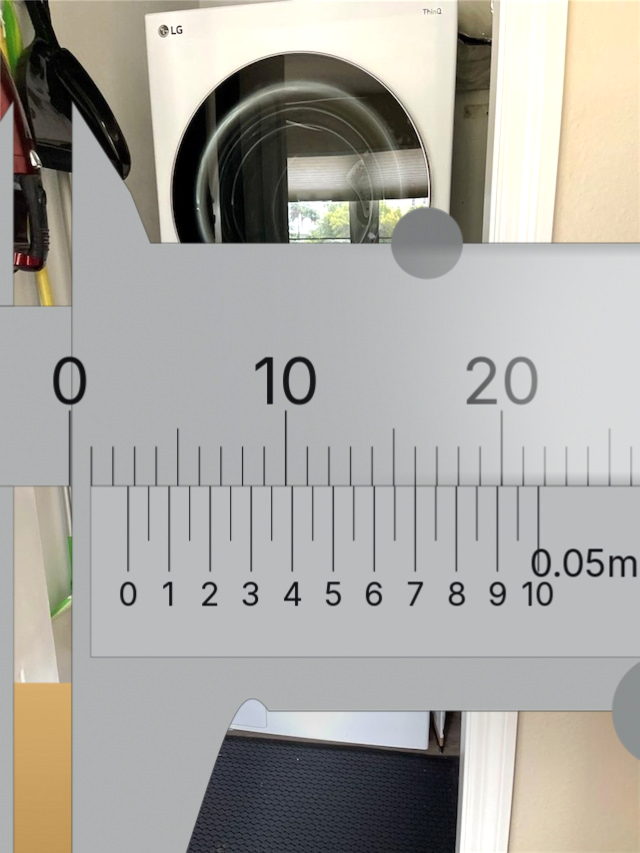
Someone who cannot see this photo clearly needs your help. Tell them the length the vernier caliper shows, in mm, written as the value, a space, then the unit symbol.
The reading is 2.7 mm
